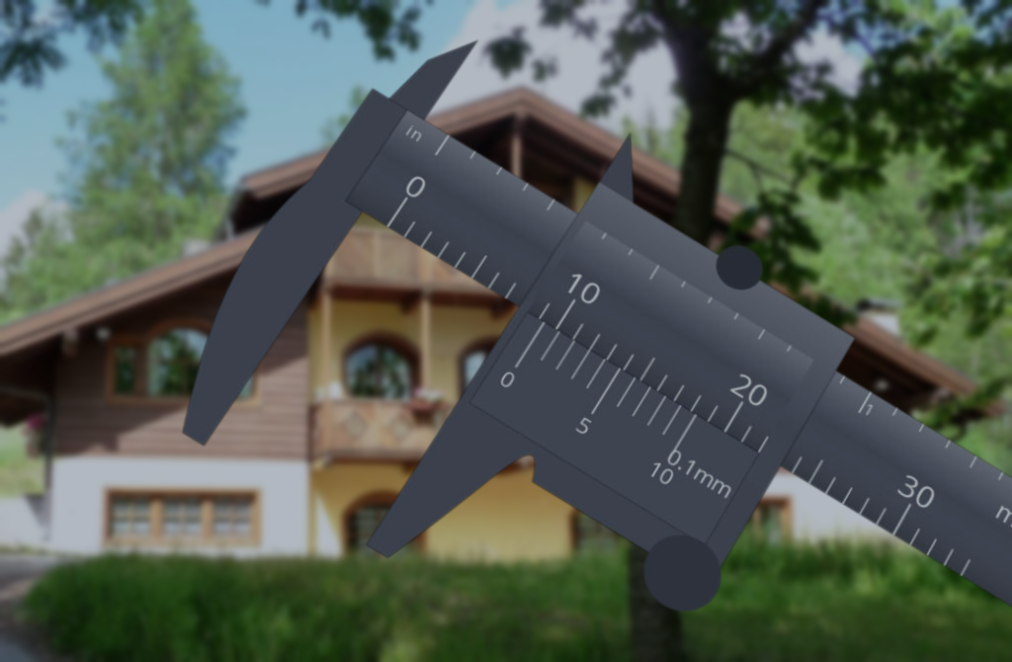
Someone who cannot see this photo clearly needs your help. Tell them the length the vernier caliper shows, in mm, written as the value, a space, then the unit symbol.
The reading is 9.3 mm
